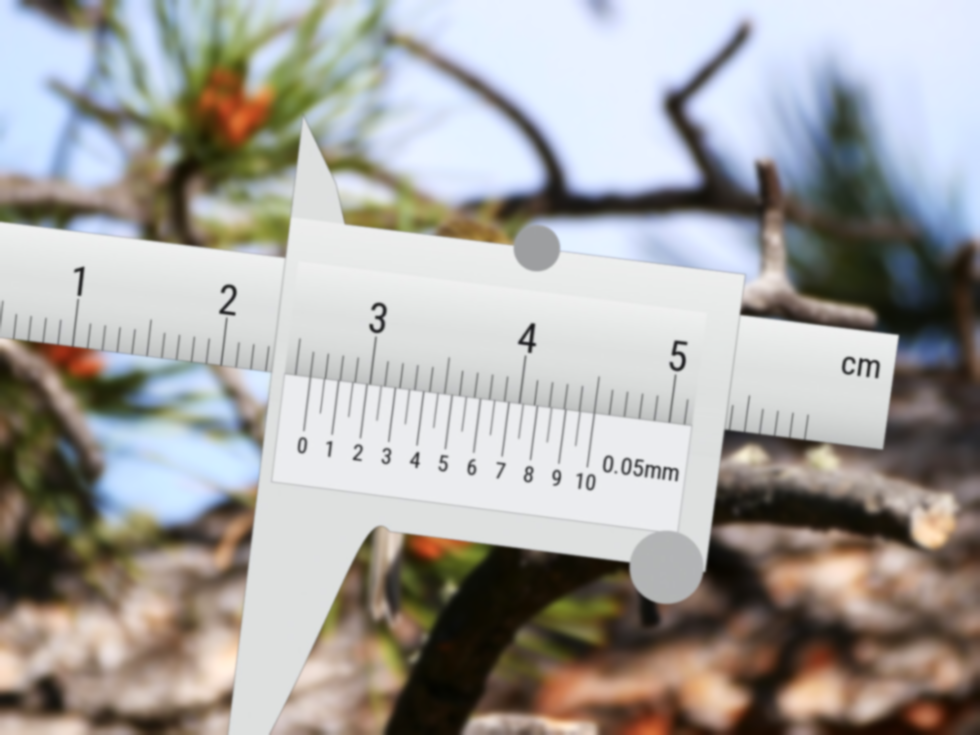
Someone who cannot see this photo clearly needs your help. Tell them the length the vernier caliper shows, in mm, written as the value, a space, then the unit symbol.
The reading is 26.0 mm
